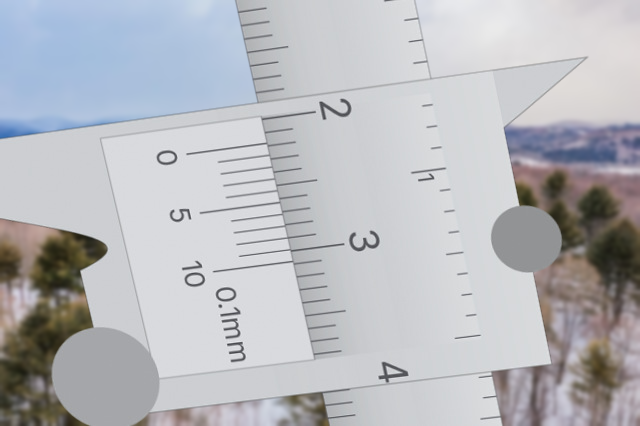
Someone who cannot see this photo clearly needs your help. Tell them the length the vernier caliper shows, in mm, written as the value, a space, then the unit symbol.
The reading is 21.8 mm
